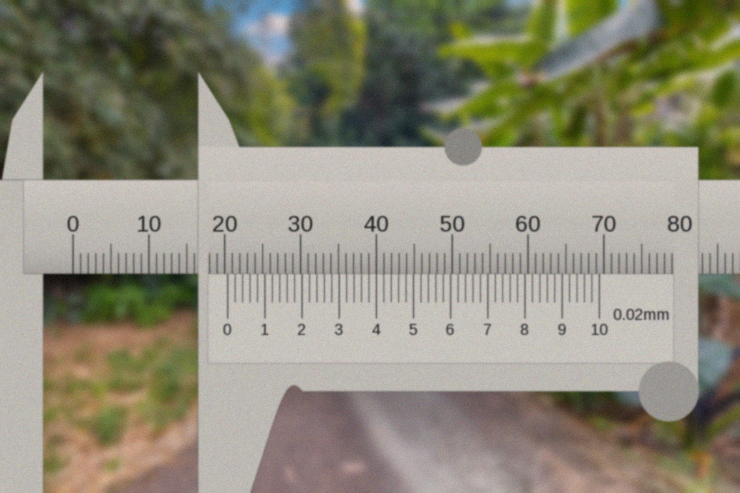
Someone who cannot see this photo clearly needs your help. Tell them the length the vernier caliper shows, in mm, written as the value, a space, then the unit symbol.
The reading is 20.4 mm
